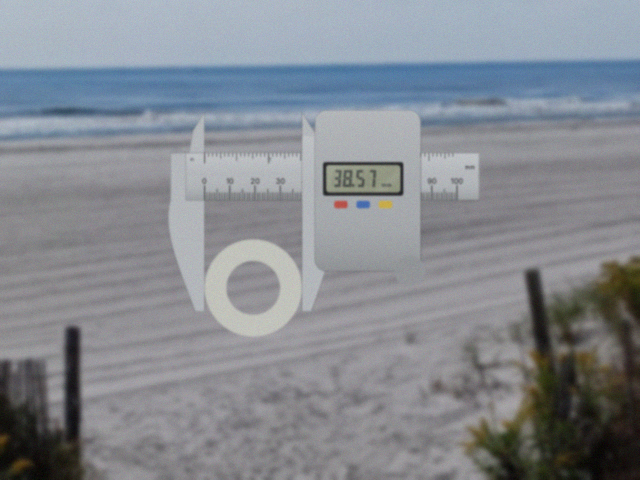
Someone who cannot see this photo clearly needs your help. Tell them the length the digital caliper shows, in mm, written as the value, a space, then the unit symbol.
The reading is 38.57 mm
